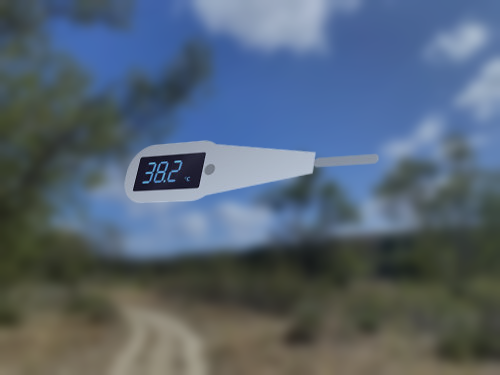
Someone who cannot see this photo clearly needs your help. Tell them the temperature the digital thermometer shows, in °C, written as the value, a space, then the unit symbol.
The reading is 38.2 °C
